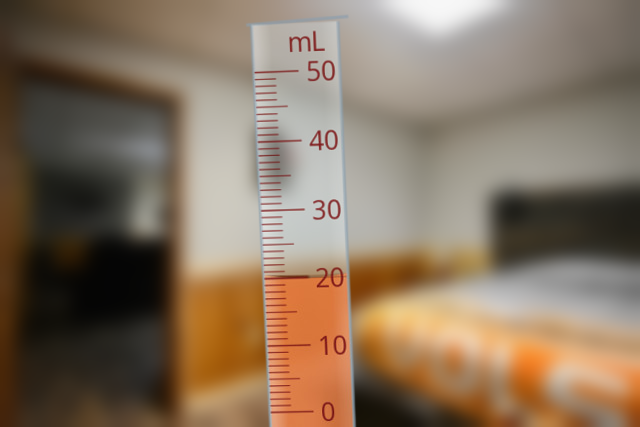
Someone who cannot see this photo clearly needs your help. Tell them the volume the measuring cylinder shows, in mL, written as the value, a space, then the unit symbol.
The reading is 20 mL
